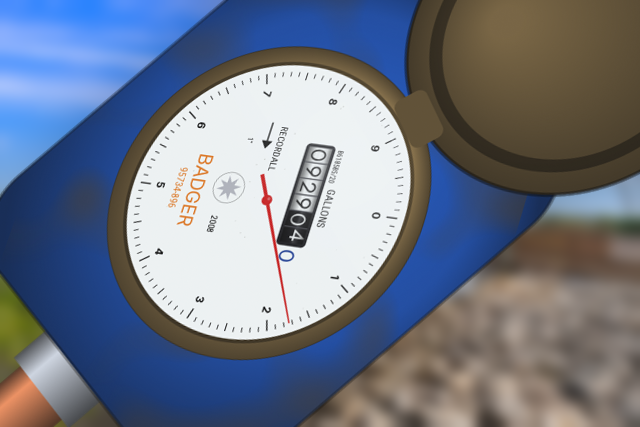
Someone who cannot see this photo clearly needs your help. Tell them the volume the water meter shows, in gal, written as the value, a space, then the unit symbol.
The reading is 929041.7 gal
